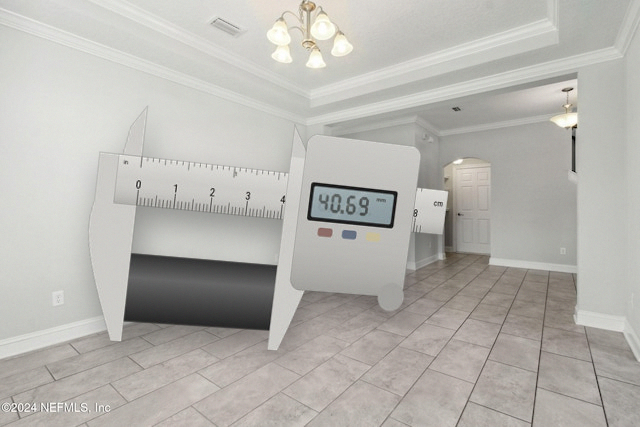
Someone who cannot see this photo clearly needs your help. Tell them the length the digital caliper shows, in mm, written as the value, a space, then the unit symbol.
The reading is 40.69 mm
